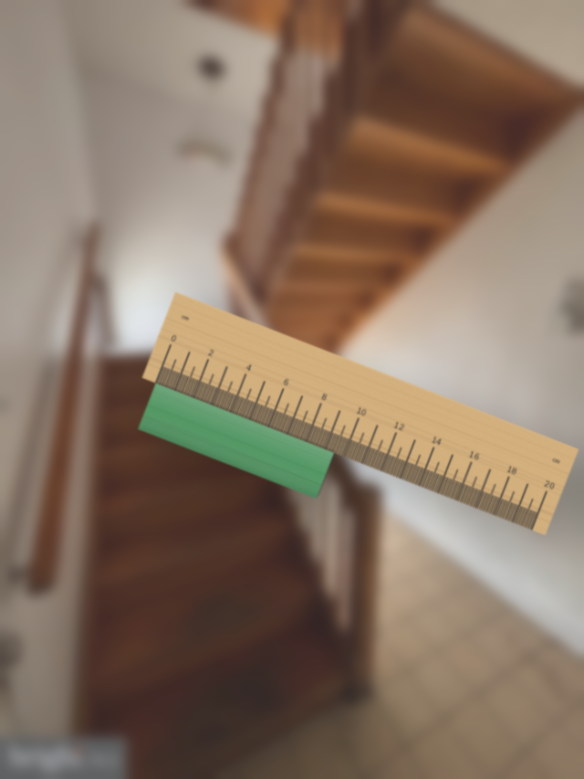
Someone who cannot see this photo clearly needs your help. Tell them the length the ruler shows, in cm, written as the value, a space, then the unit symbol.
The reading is 9.5 cm
